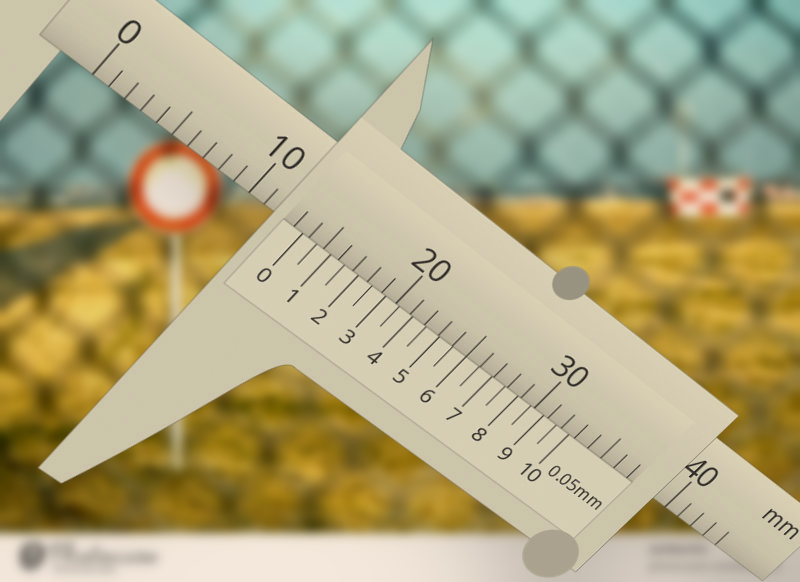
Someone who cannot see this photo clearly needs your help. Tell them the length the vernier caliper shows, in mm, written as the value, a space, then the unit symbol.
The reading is 13.6 mm
